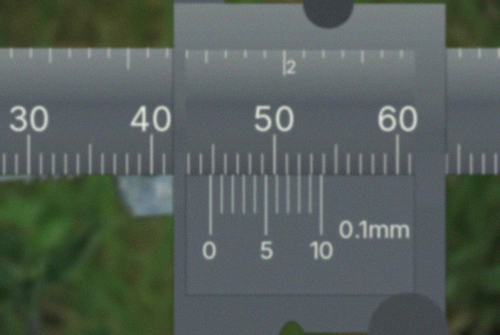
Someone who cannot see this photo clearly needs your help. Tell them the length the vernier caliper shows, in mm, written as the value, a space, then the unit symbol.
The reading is 44.8 mm
